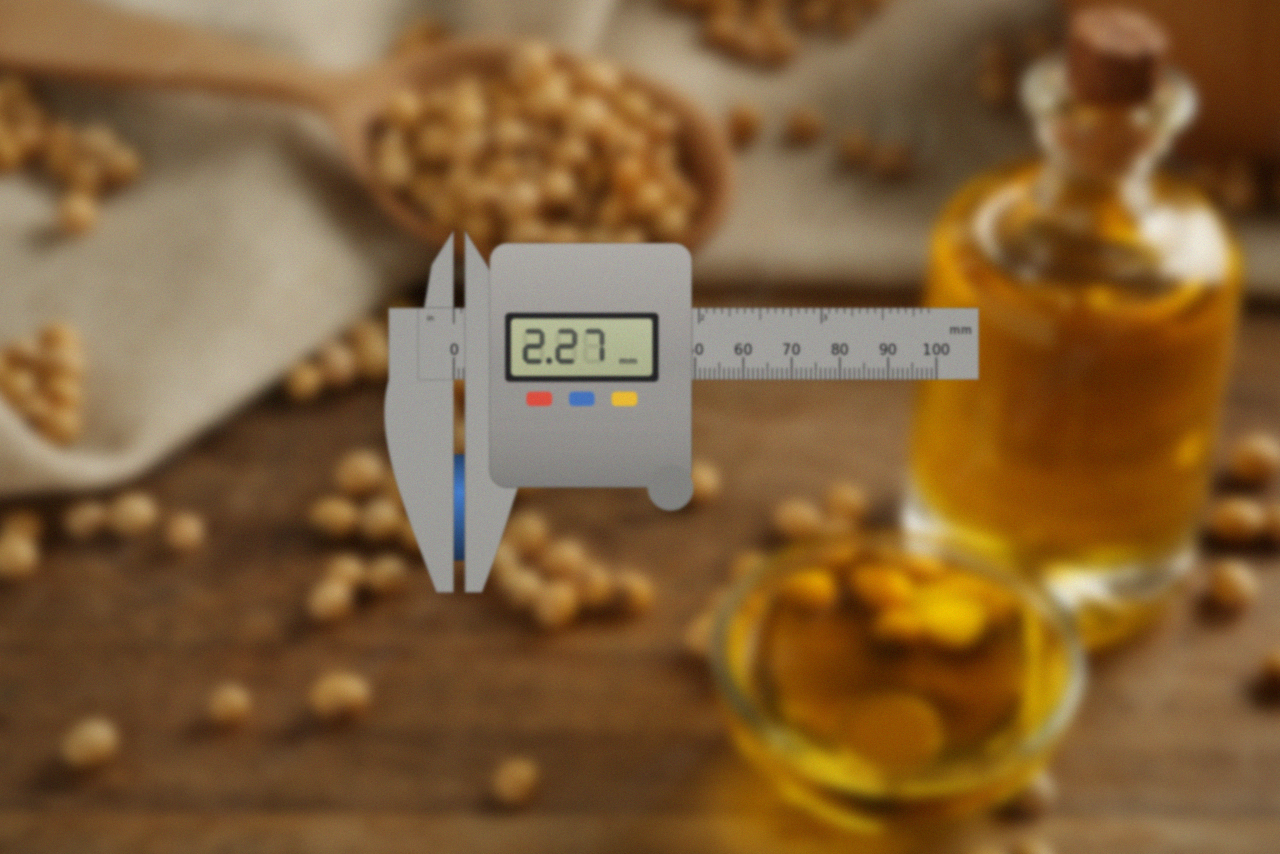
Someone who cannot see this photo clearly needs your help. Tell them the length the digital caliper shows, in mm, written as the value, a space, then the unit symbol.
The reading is 2.27 mm
